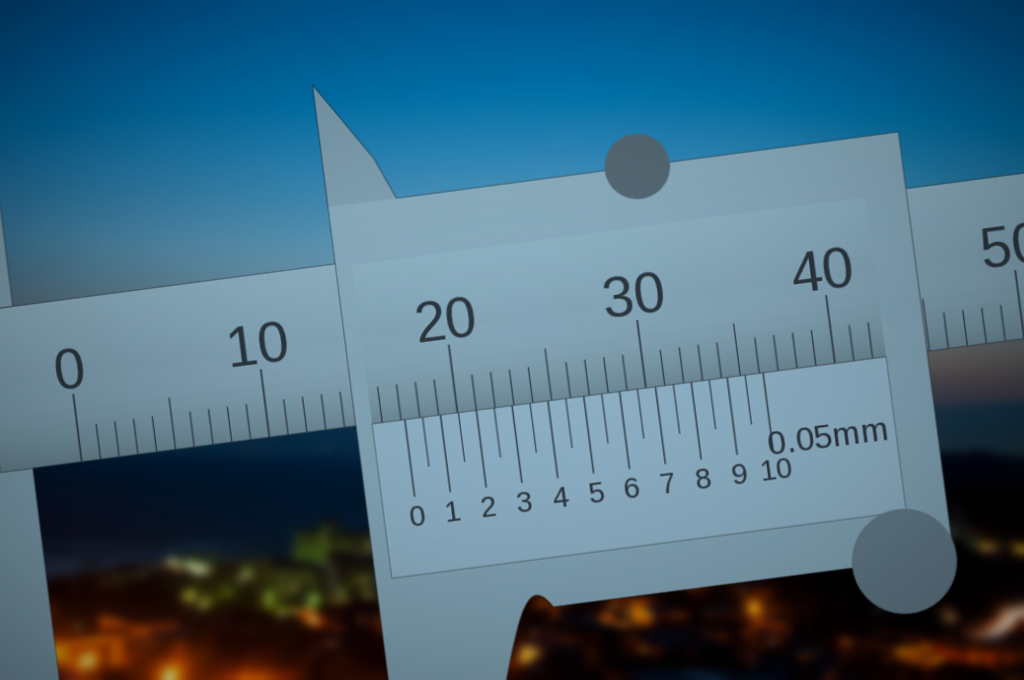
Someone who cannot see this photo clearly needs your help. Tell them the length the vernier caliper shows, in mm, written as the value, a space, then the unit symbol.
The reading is 17.2 mm
